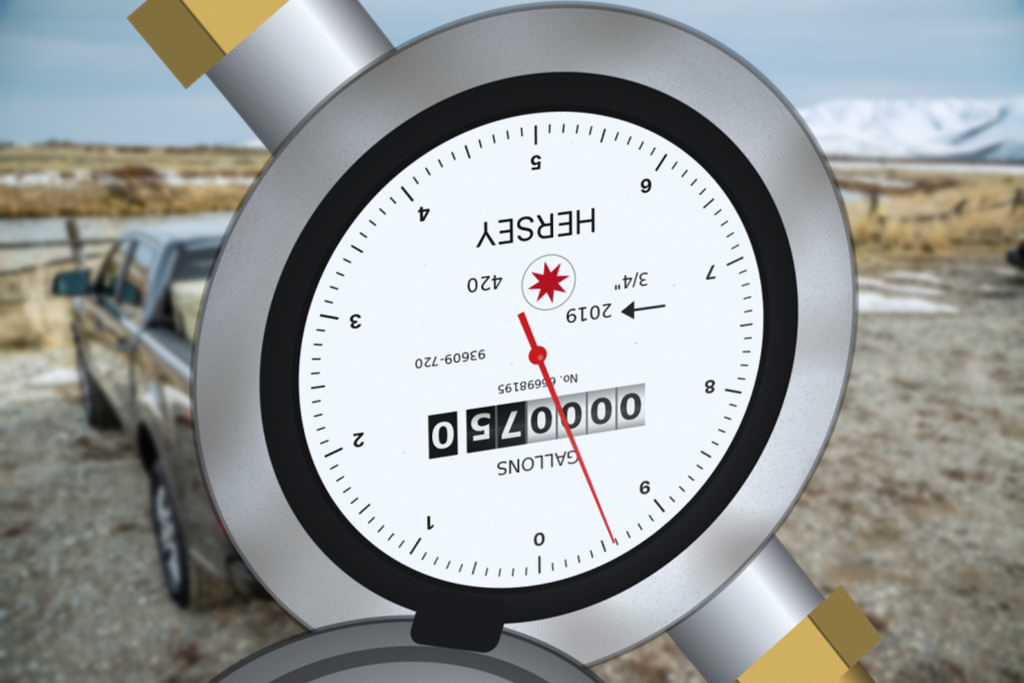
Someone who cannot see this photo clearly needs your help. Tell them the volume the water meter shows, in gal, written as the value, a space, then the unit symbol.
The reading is 749.4 gal
